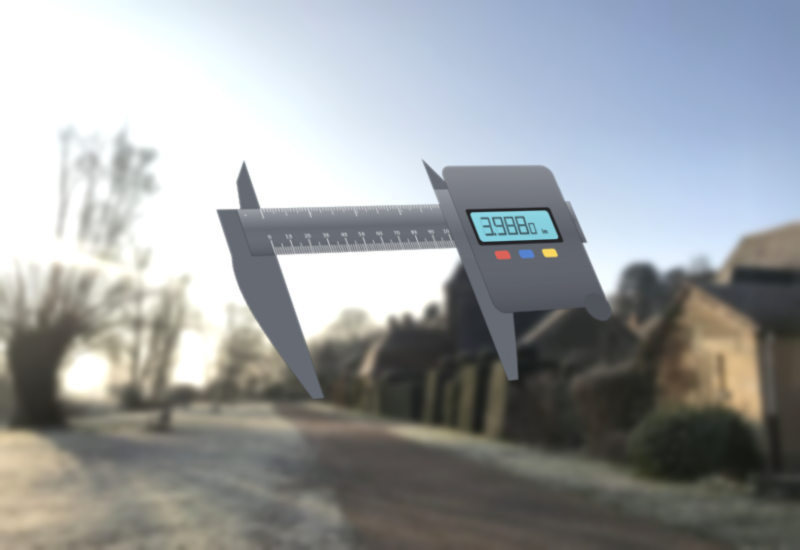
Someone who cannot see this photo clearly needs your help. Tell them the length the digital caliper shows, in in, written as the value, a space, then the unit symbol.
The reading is 3.9880 in
